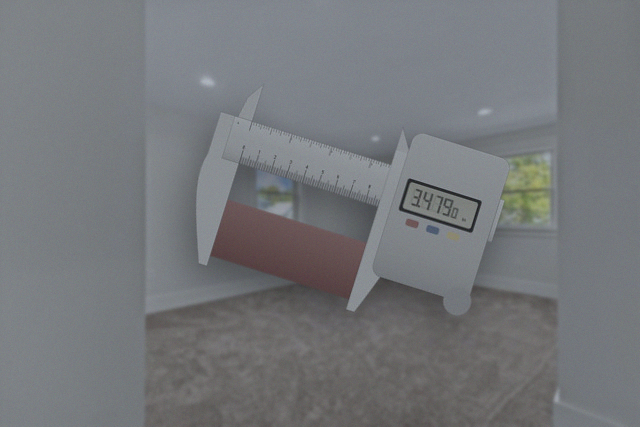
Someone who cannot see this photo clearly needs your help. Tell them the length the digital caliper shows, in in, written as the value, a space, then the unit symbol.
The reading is 3.4790 in
